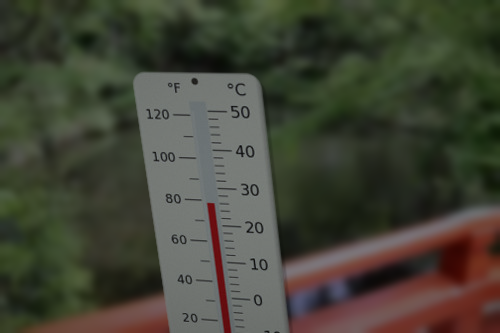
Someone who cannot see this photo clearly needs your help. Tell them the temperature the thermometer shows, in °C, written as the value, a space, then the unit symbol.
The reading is 26 °C
